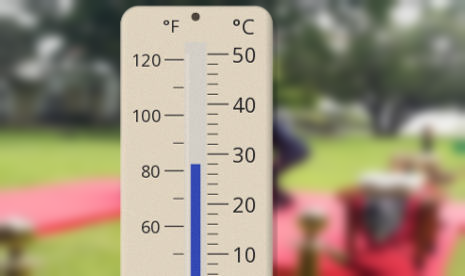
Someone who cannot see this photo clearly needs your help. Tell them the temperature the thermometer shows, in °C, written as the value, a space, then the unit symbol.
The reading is 28 °C
